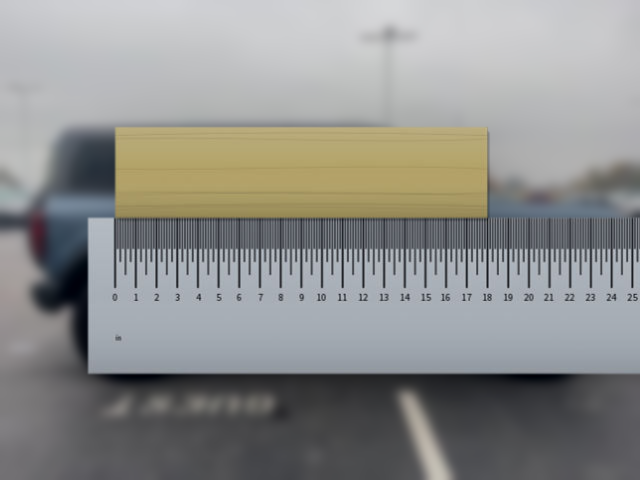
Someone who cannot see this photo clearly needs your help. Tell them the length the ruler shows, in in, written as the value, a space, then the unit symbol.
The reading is 18 in
